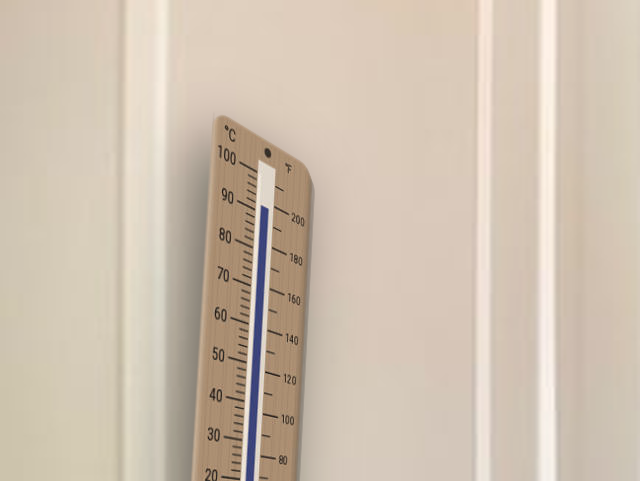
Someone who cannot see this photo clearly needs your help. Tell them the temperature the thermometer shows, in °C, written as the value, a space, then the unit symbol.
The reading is 92 °C
